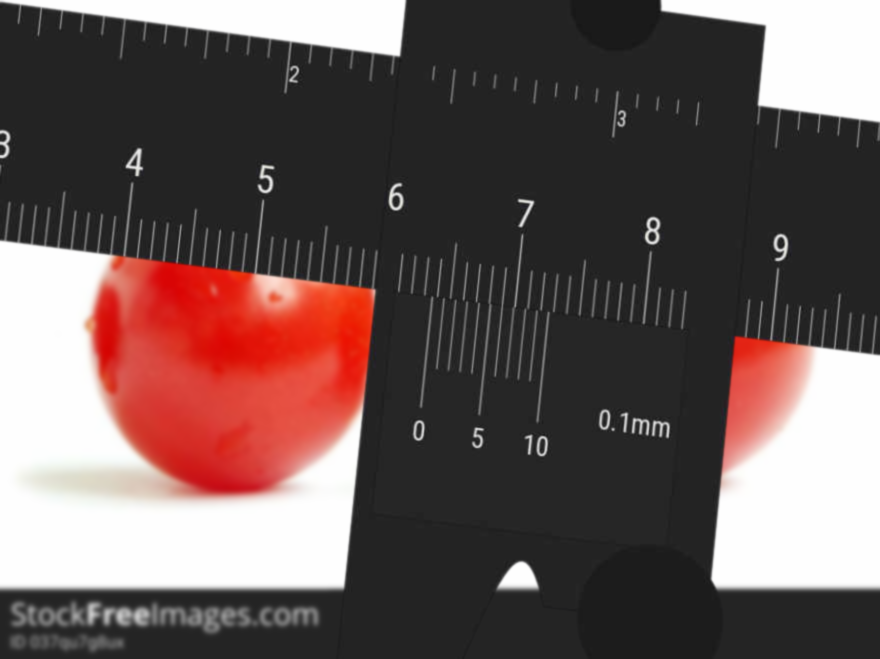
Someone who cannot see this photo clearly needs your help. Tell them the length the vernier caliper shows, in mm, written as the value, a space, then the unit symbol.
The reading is 63.6 mm
